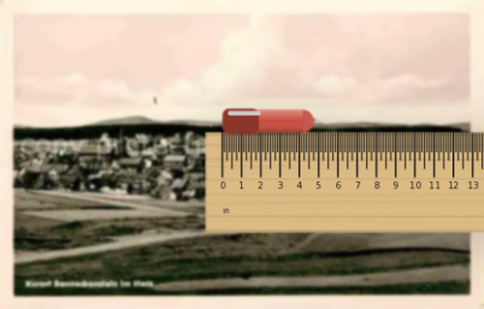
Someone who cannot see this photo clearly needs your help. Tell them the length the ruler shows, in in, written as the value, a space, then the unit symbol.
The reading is 5 in
